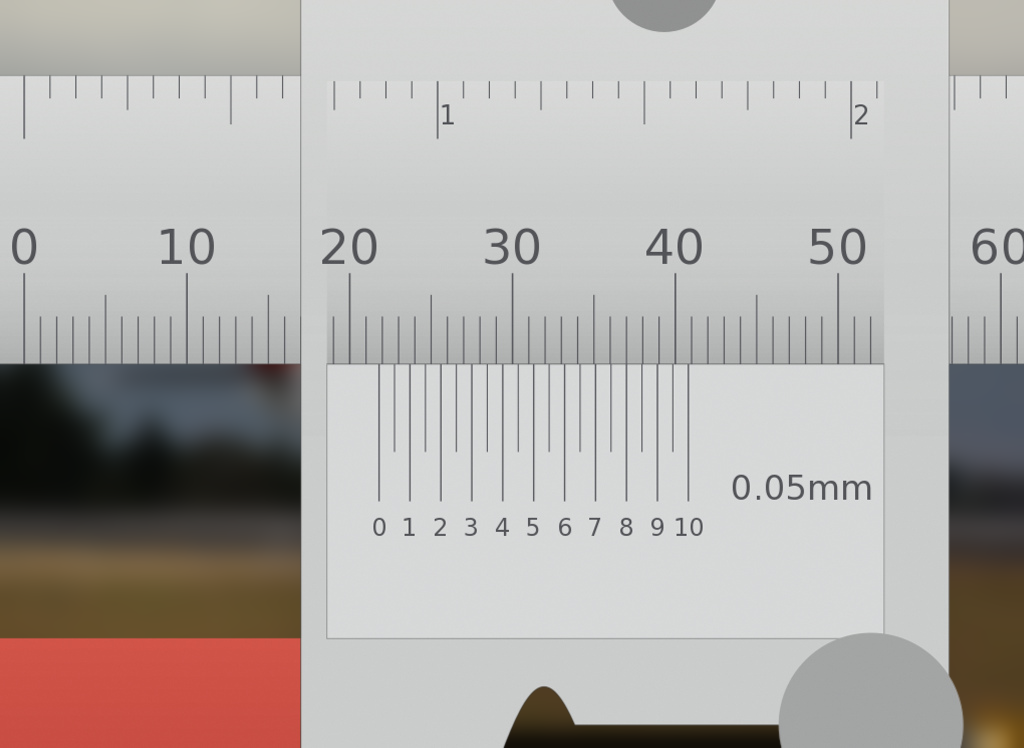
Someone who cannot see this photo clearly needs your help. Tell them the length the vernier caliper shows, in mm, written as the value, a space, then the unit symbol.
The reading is 21.8 mm
